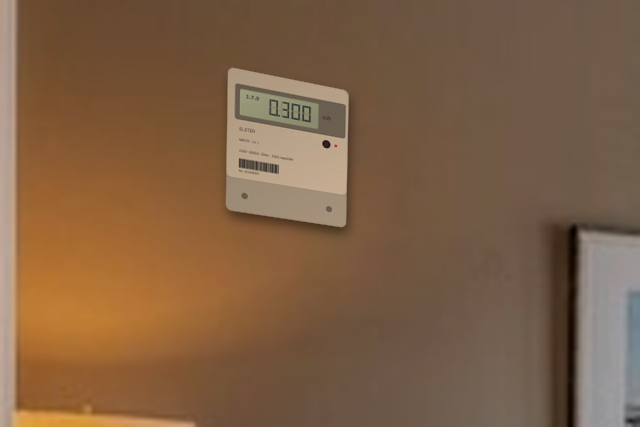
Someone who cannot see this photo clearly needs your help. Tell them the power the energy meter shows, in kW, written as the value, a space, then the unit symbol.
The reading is 0.300 kW
